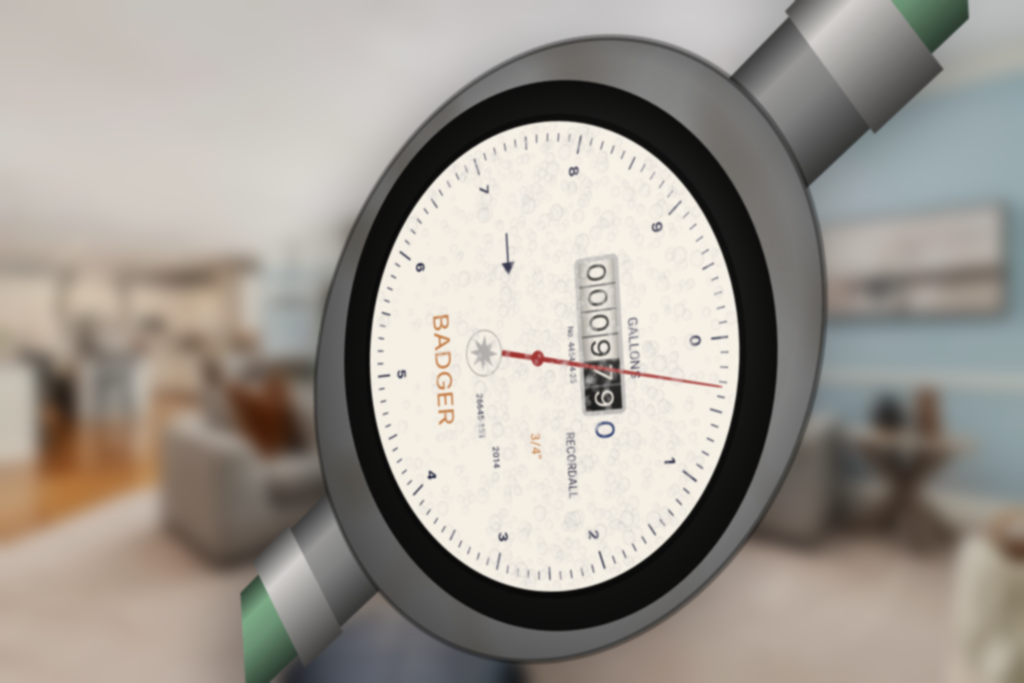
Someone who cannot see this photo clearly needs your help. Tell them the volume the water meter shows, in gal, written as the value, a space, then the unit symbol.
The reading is 9790.3 gal
